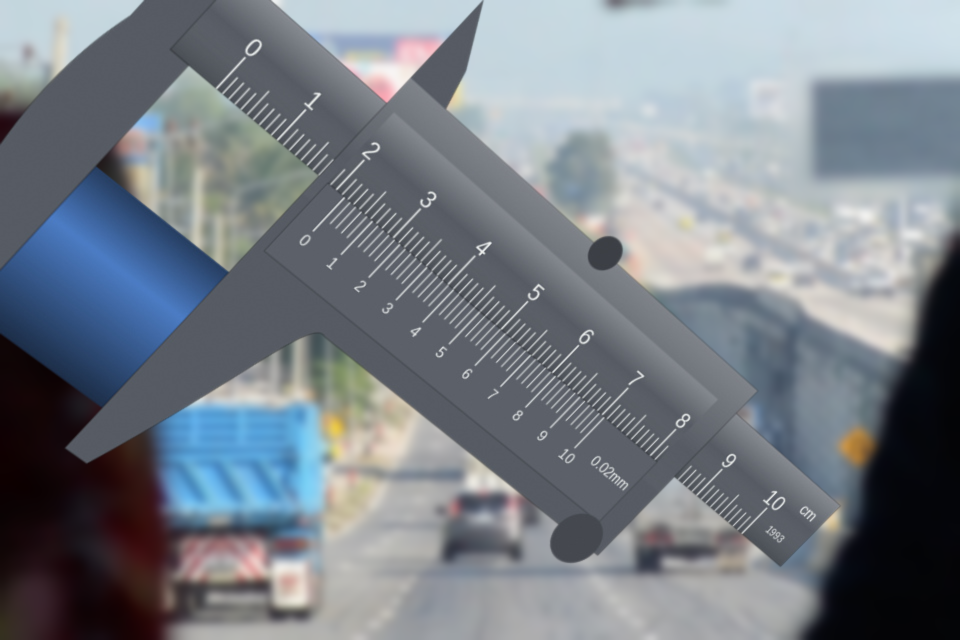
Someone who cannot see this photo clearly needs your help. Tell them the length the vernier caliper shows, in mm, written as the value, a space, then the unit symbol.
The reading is 21.5 mm
